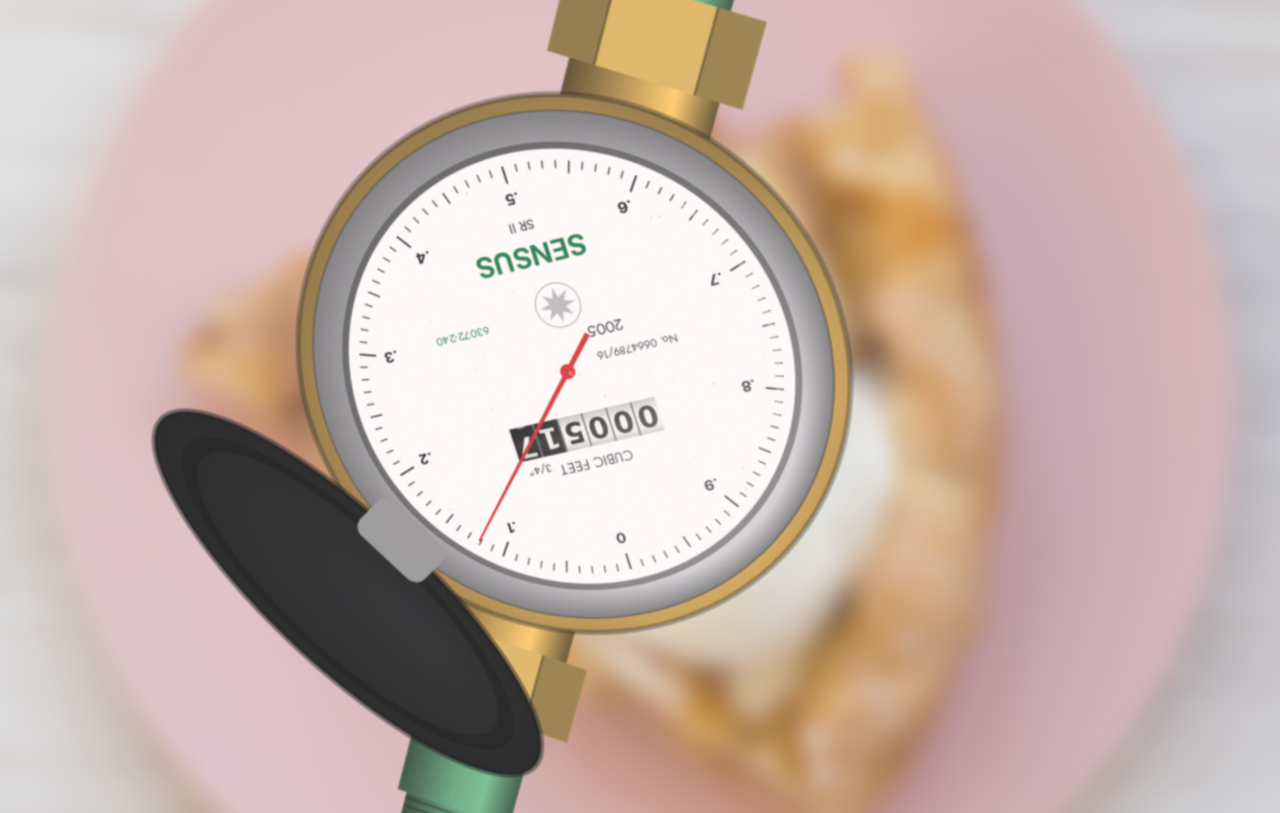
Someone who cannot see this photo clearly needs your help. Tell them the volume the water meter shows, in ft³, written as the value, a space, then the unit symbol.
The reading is 517.12 ft³
